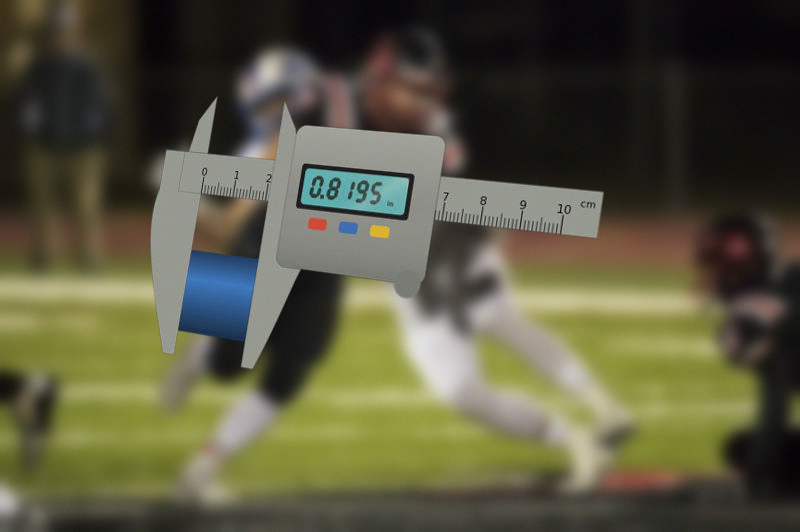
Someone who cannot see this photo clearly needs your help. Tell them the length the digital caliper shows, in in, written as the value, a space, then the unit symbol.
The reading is 0.8195 in
